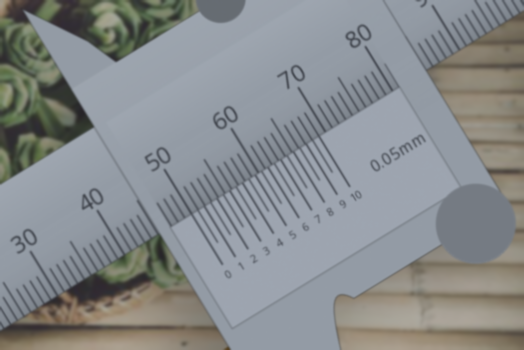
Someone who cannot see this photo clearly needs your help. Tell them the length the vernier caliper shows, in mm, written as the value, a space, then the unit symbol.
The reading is 50.0 mm
